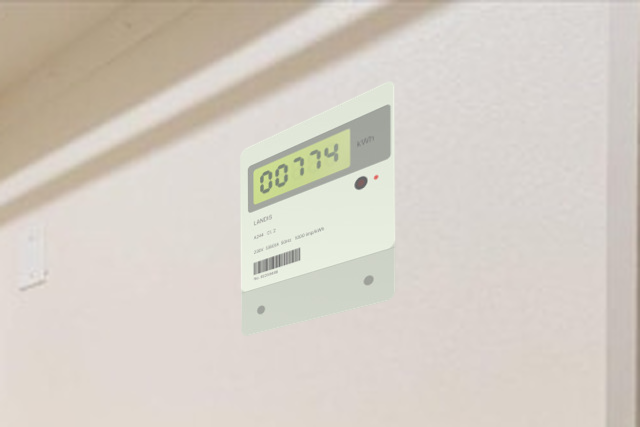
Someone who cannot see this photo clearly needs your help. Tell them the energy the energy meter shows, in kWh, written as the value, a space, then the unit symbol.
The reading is 774 kWh
